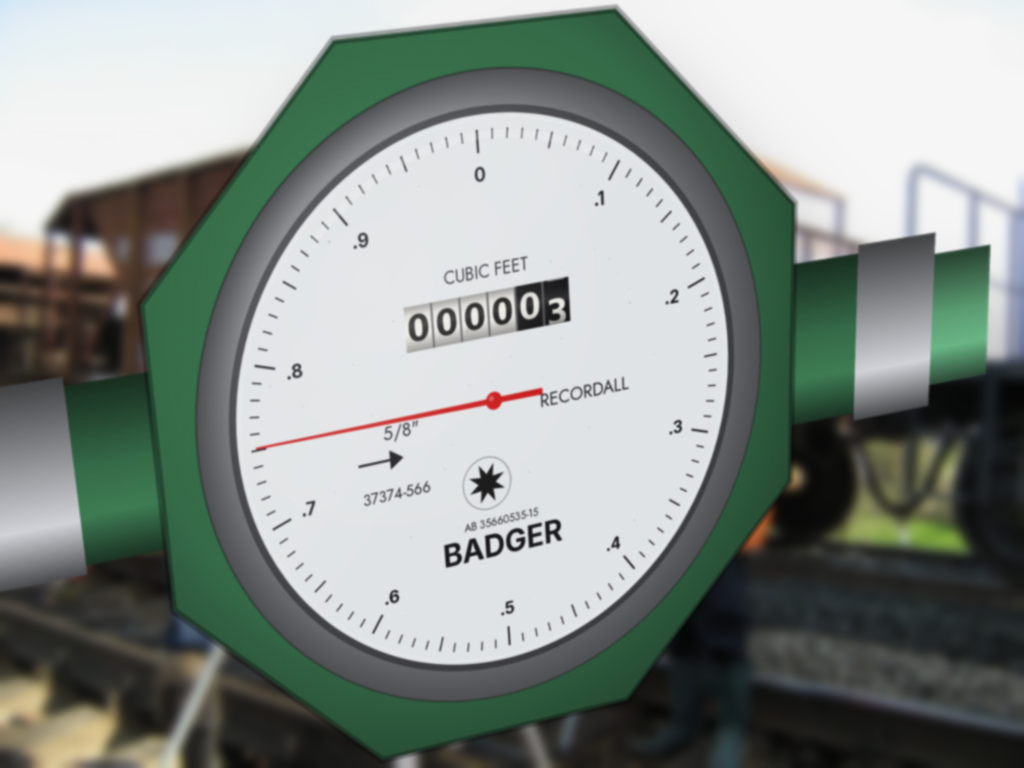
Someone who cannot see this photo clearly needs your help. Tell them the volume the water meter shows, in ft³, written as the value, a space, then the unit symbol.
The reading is 2.75 ft³
